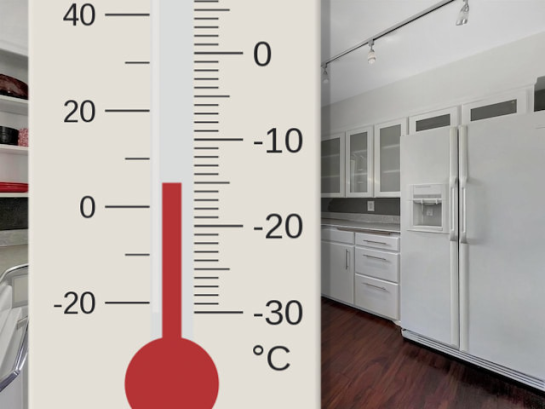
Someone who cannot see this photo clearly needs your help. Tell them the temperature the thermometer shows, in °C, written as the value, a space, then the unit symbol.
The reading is -15 °C
